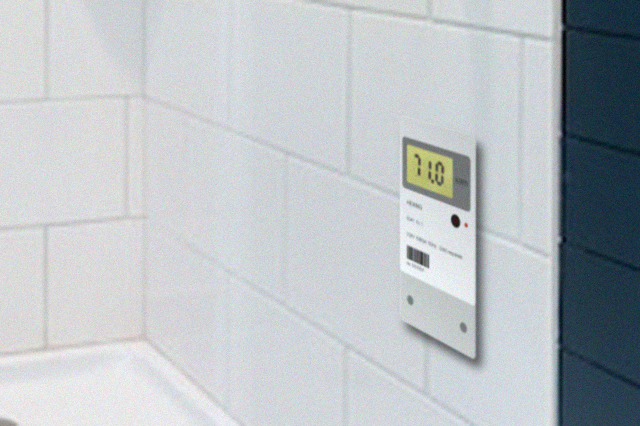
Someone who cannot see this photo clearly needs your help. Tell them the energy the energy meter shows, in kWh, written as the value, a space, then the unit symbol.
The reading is 71.0 kWh
